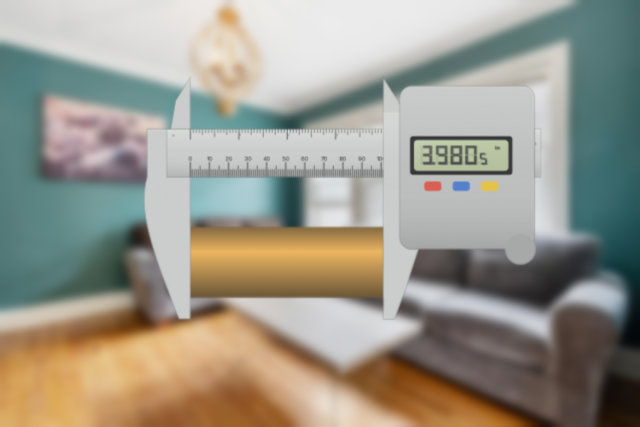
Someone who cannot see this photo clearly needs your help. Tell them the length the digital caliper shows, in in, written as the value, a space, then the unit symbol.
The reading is 3.9805 in
